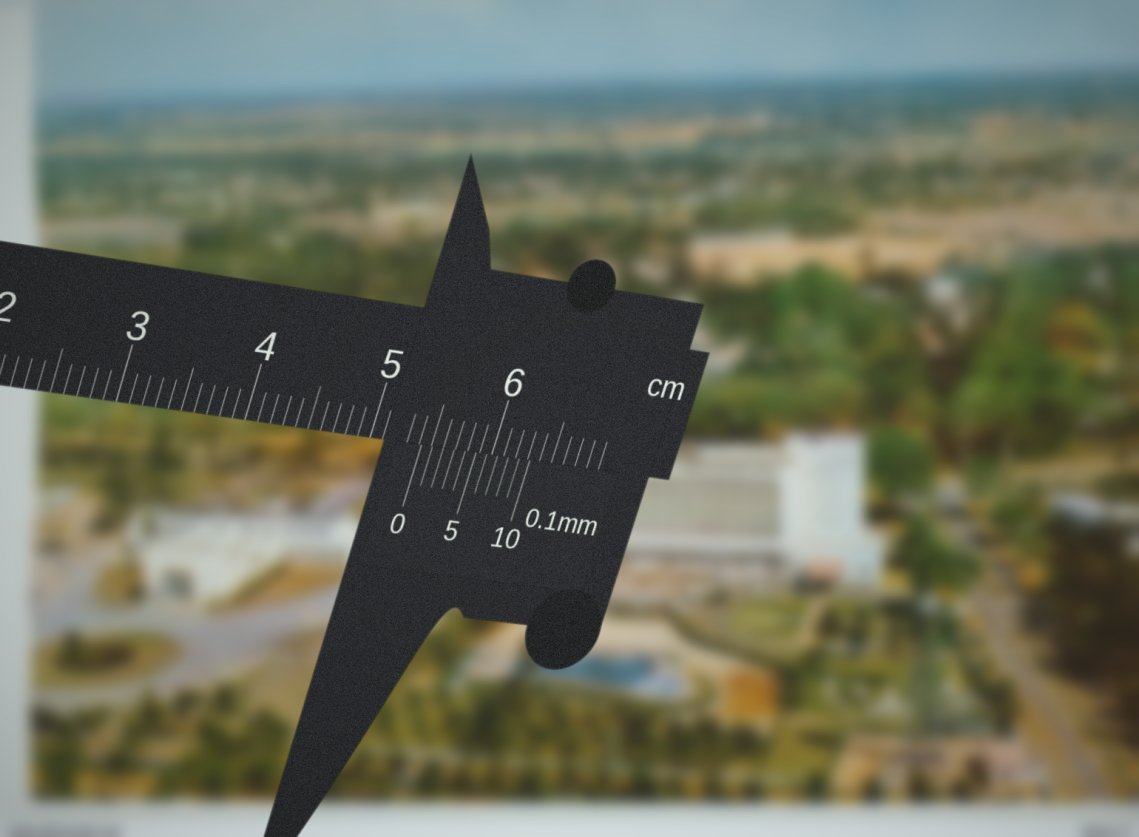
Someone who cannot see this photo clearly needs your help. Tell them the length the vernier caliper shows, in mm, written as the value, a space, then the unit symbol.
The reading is 54.2 mm
